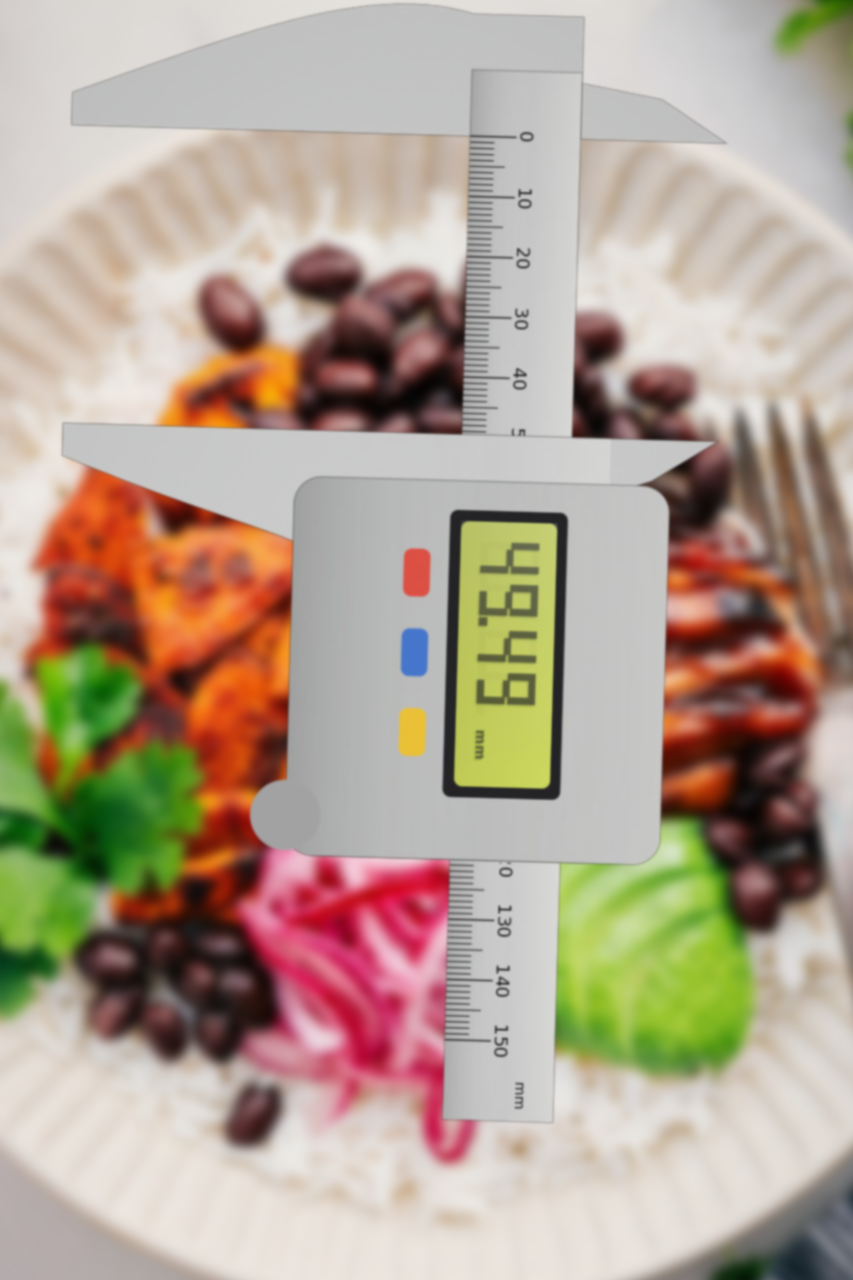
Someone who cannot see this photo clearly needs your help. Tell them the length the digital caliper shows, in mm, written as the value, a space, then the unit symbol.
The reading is 49.49 mm
